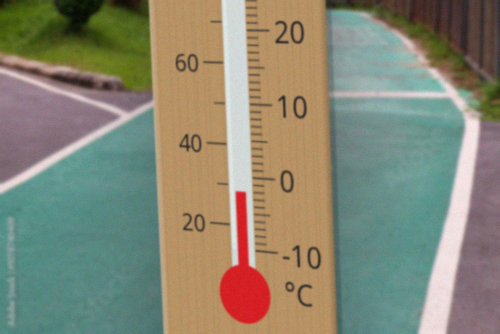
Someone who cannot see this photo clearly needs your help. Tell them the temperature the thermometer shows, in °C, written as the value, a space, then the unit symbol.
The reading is -2 °C
